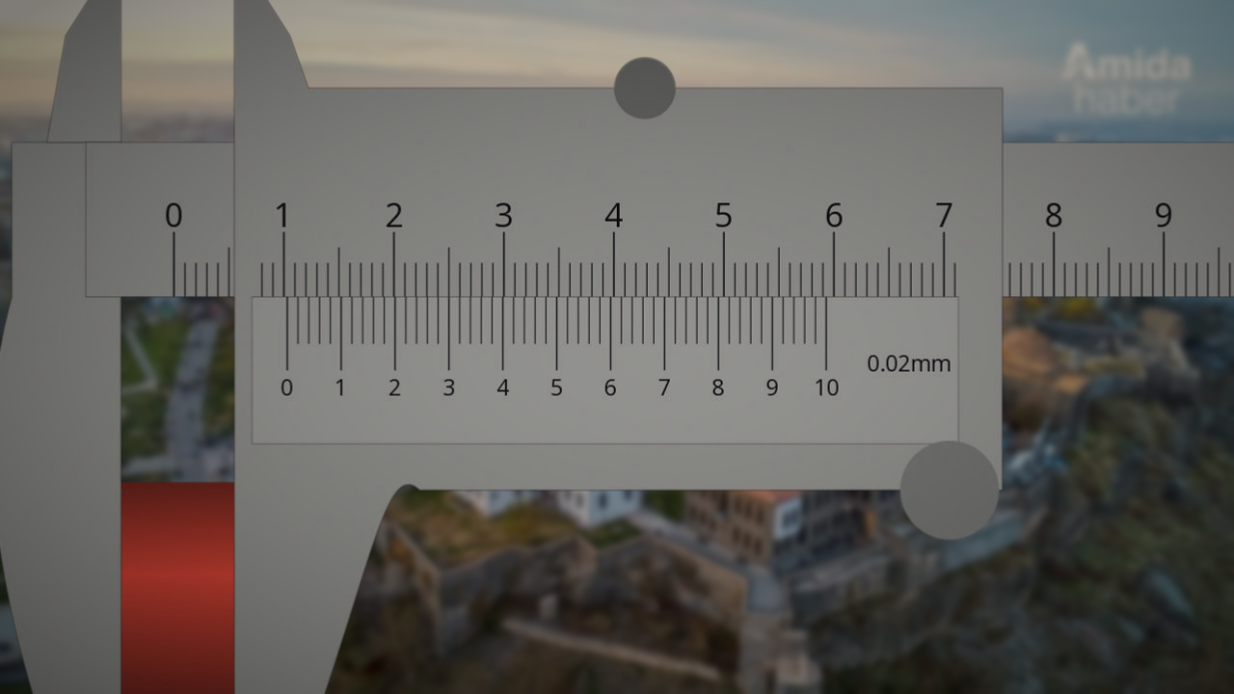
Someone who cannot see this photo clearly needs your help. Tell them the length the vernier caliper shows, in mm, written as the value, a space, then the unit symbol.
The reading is 10.3 mm
